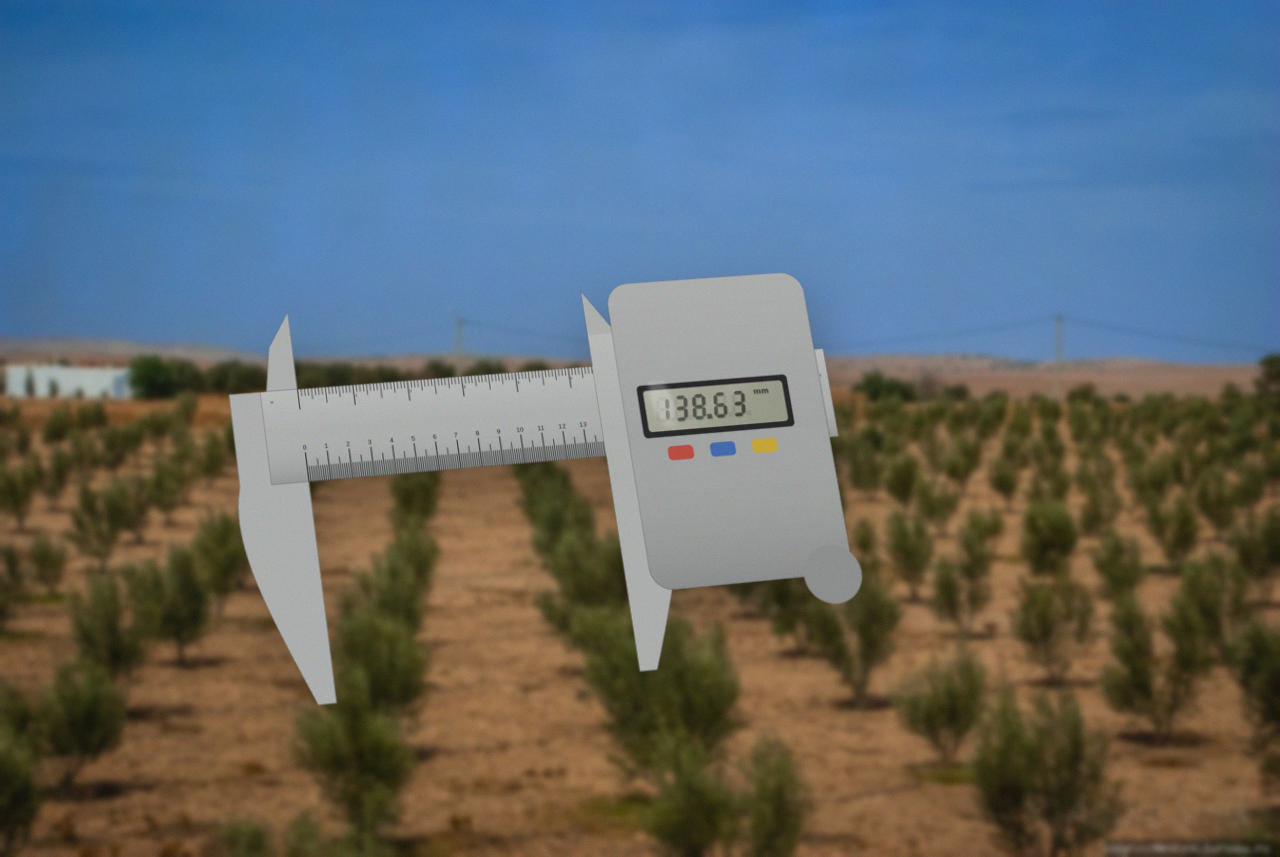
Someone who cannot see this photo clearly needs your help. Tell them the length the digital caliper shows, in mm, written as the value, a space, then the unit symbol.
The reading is 138.63 mm
